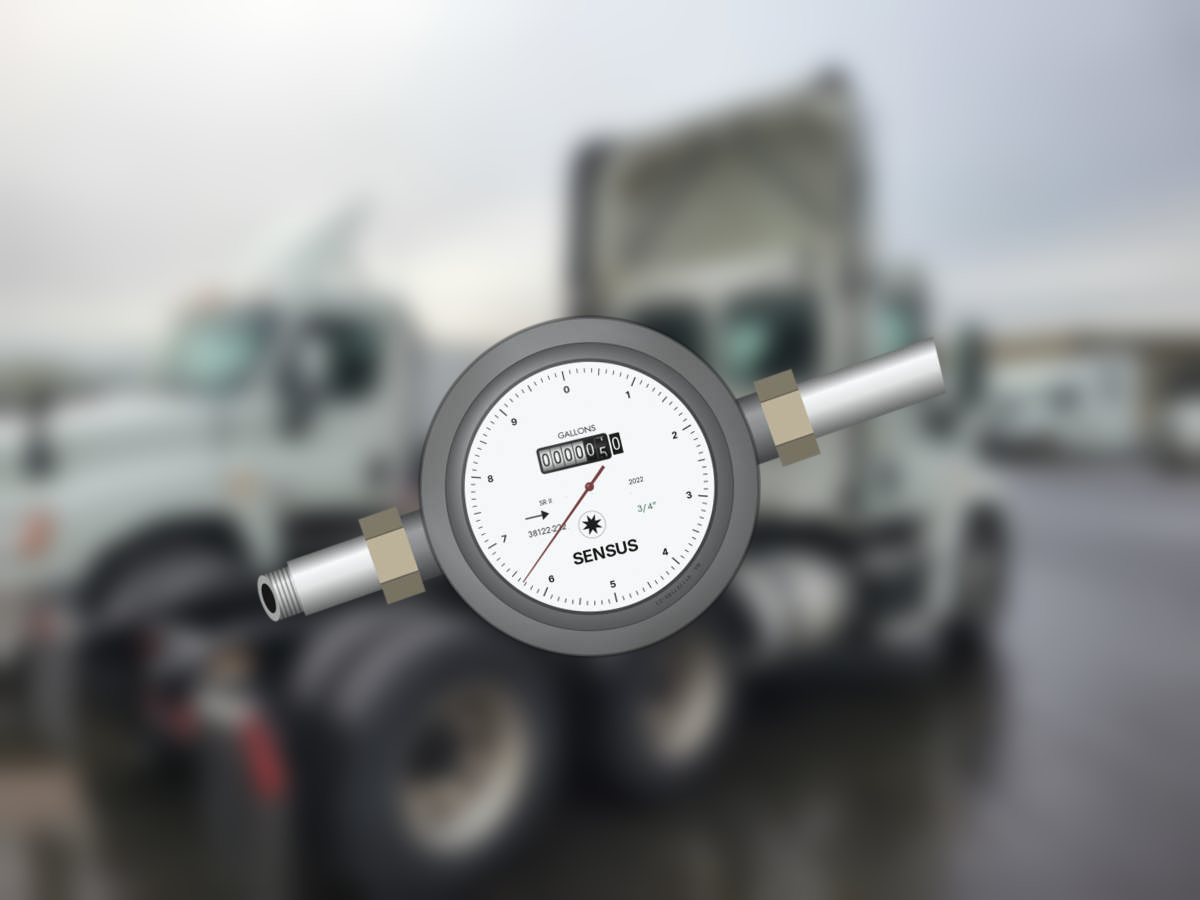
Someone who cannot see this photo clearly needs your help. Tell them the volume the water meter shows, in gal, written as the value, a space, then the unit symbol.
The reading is 46.3 gal
